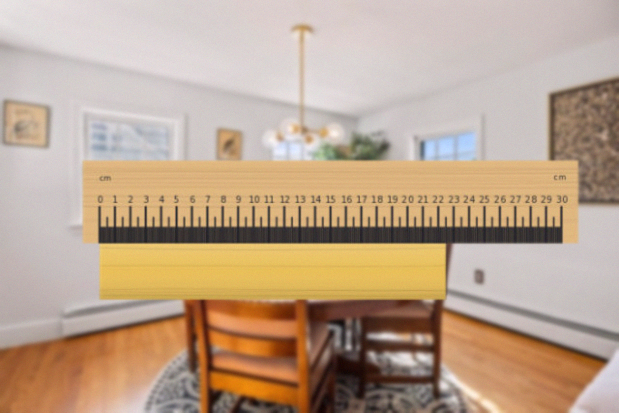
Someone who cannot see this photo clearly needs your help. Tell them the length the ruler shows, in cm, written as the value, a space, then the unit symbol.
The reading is 22.5 cm
